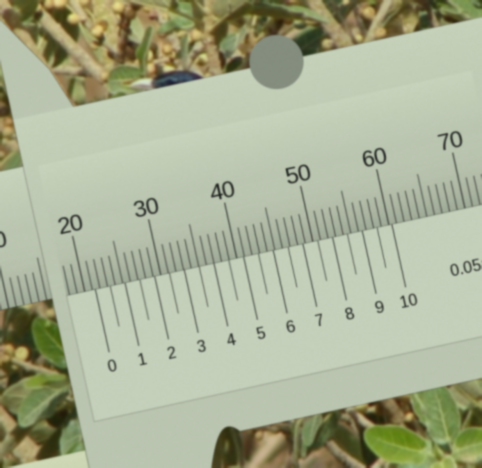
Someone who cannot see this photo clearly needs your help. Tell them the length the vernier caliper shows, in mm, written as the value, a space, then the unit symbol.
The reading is 21.4 mm
